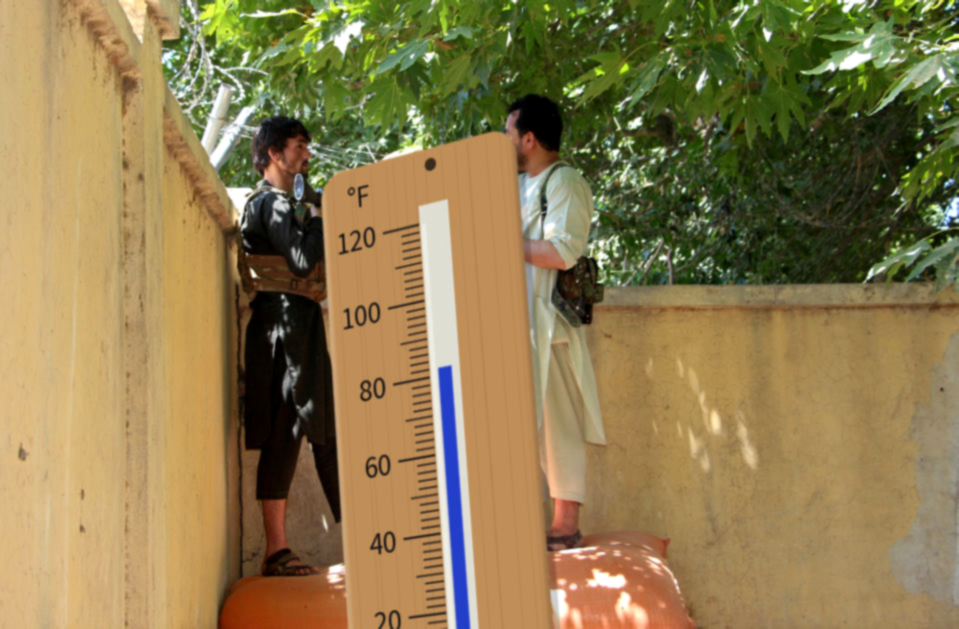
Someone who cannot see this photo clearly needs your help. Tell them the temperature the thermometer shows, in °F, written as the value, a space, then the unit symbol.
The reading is 82 °F
